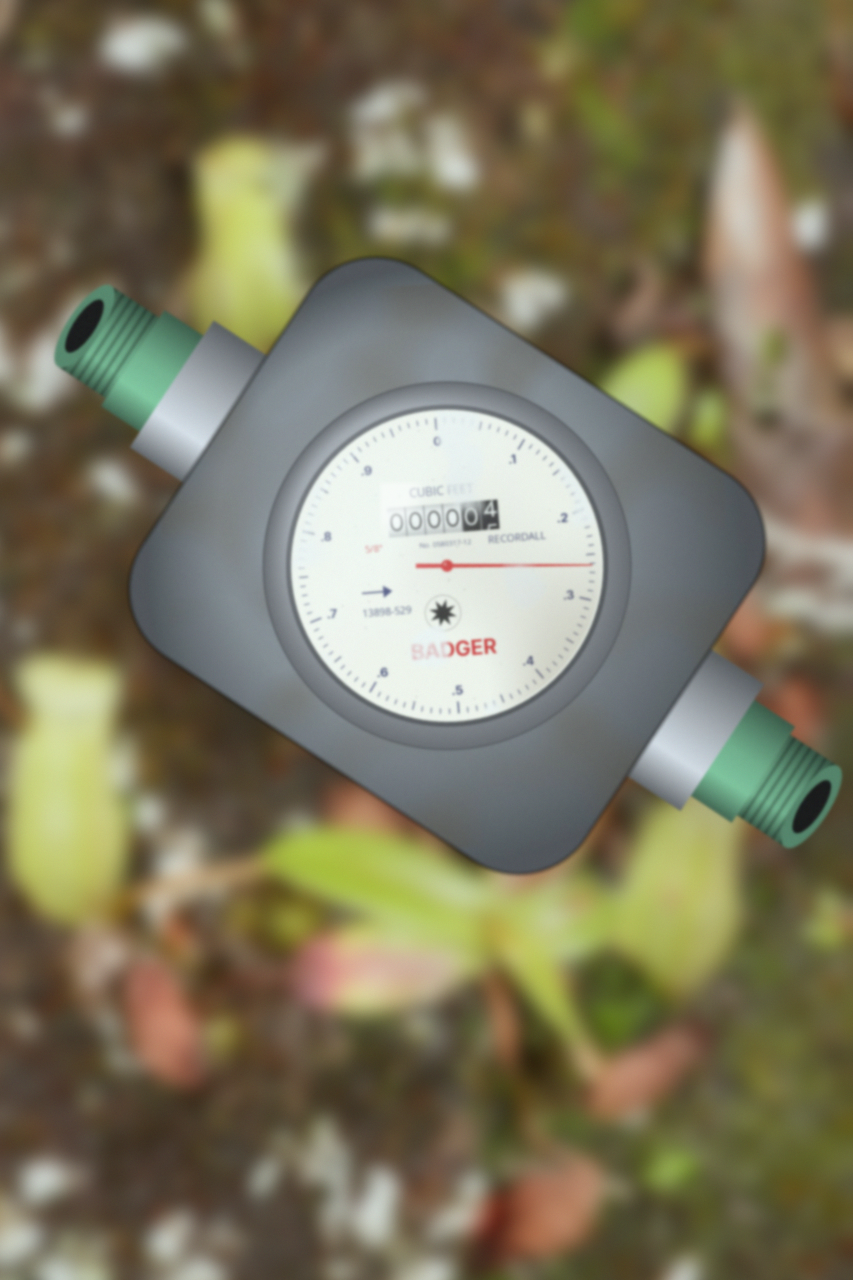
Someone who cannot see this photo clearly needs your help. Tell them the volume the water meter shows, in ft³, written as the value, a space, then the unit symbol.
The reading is 4.26 ft³
